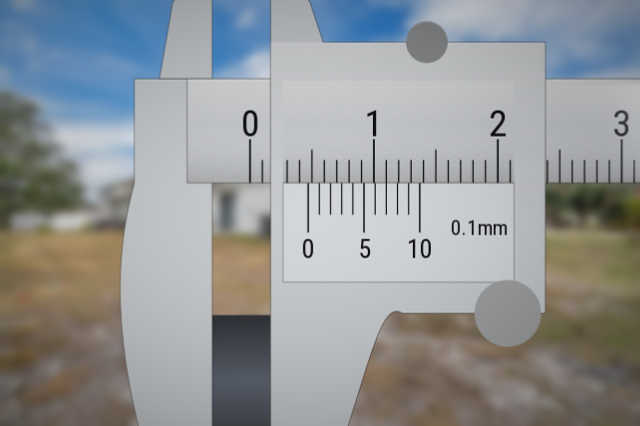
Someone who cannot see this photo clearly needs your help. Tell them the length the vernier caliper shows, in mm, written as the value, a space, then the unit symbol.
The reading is 4.7 mm
